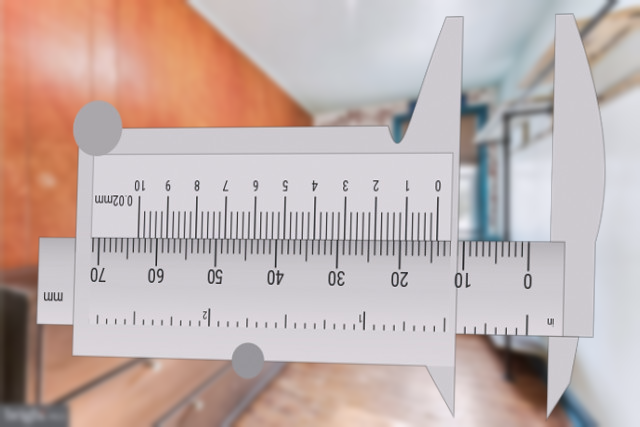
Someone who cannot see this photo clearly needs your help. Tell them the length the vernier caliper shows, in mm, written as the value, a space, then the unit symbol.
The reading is 14.2 mm
